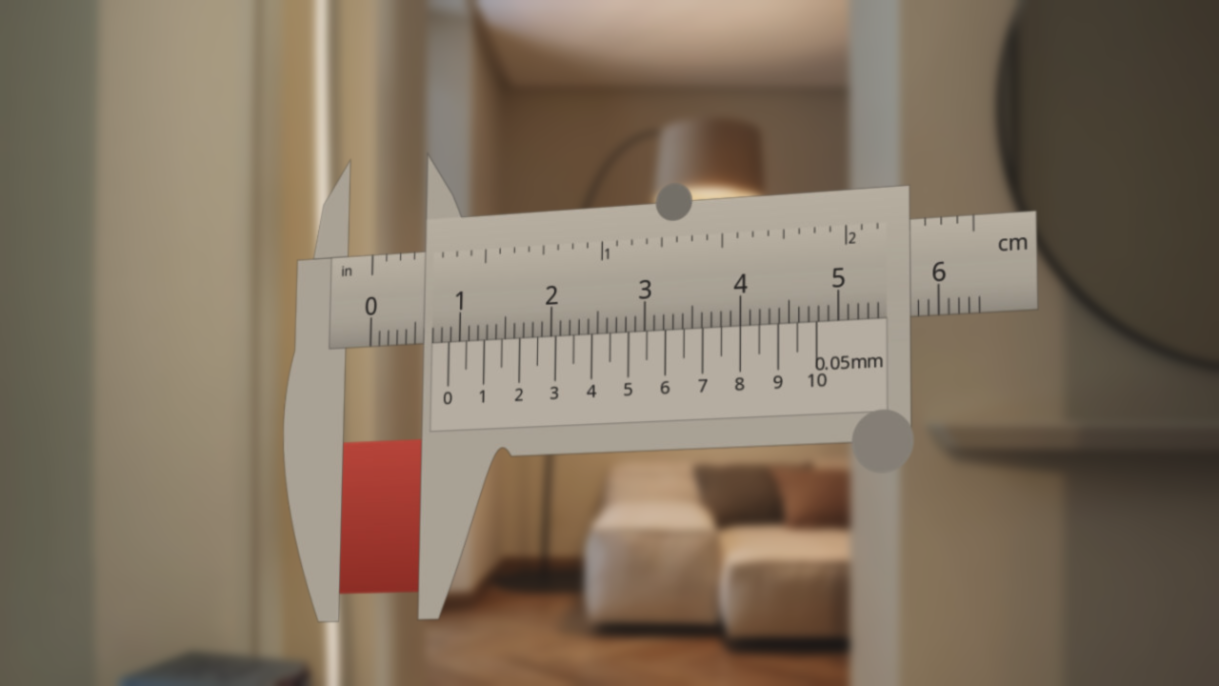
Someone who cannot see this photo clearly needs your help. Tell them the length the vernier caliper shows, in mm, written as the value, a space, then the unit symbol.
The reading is 8.8 mm
